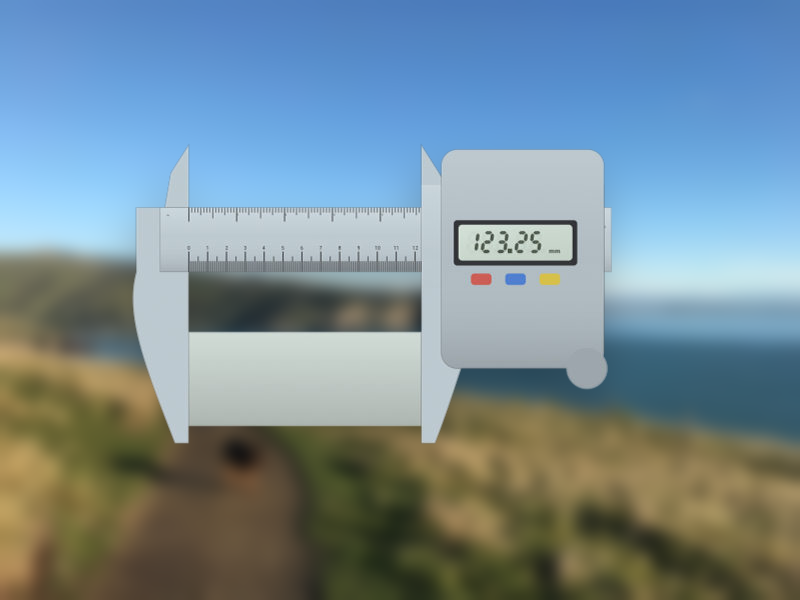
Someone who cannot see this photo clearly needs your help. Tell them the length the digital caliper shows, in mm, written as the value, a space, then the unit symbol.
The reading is 123.25 mm
